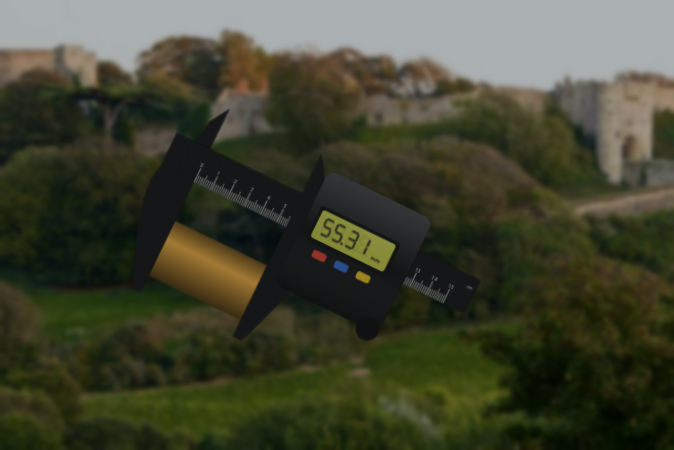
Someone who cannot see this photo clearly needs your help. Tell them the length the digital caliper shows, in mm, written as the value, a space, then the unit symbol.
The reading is 55.31 mm
